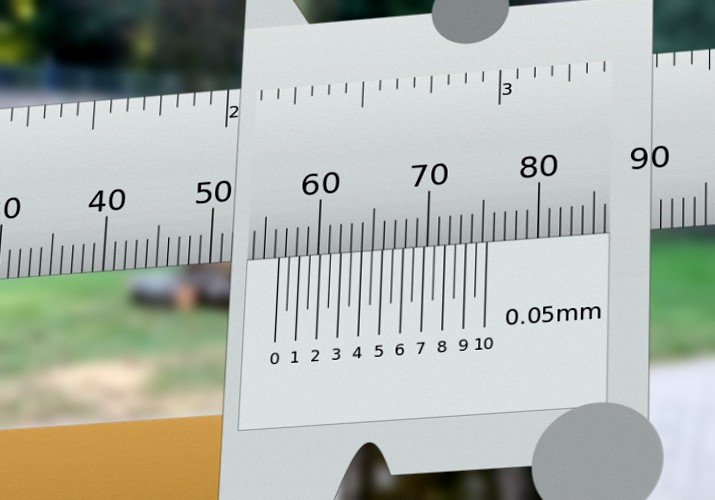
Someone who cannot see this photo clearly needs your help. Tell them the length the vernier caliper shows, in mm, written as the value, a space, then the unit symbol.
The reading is 56.4 mm
